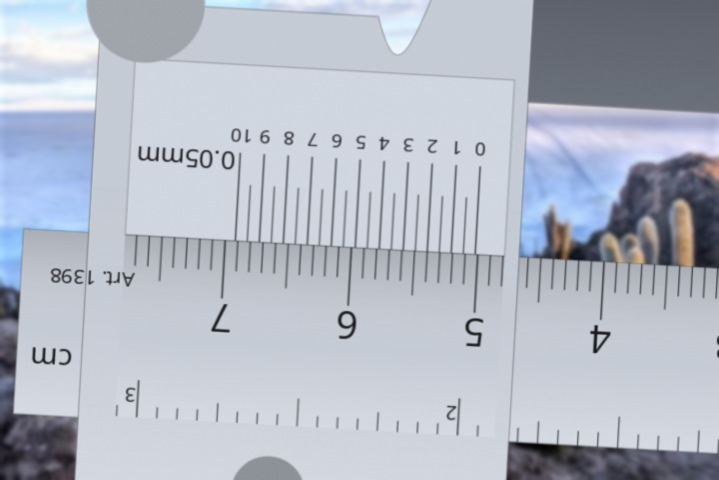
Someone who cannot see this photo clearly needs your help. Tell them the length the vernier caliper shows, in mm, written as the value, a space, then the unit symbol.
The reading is 50.2 mm
